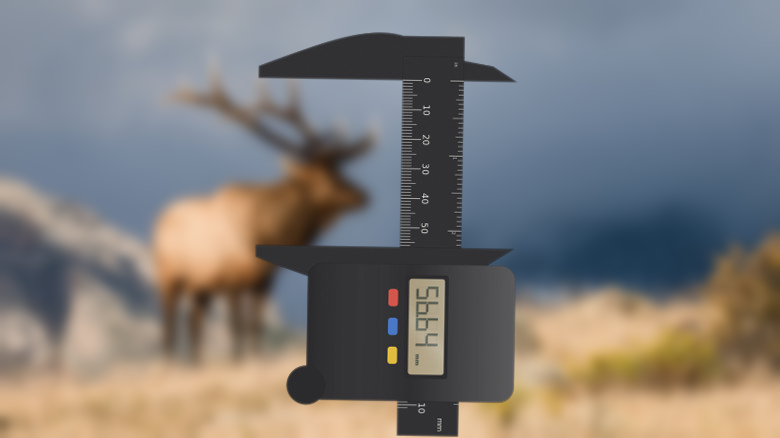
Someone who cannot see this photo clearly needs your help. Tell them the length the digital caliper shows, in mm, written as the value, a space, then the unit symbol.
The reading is 56.64 mm
